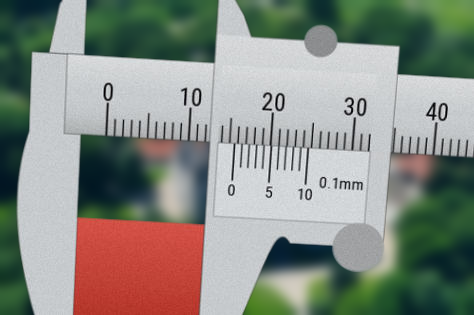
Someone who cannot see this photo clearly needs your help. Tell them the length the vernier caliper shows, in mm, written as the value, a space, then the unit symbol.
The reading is 15.6 mm
